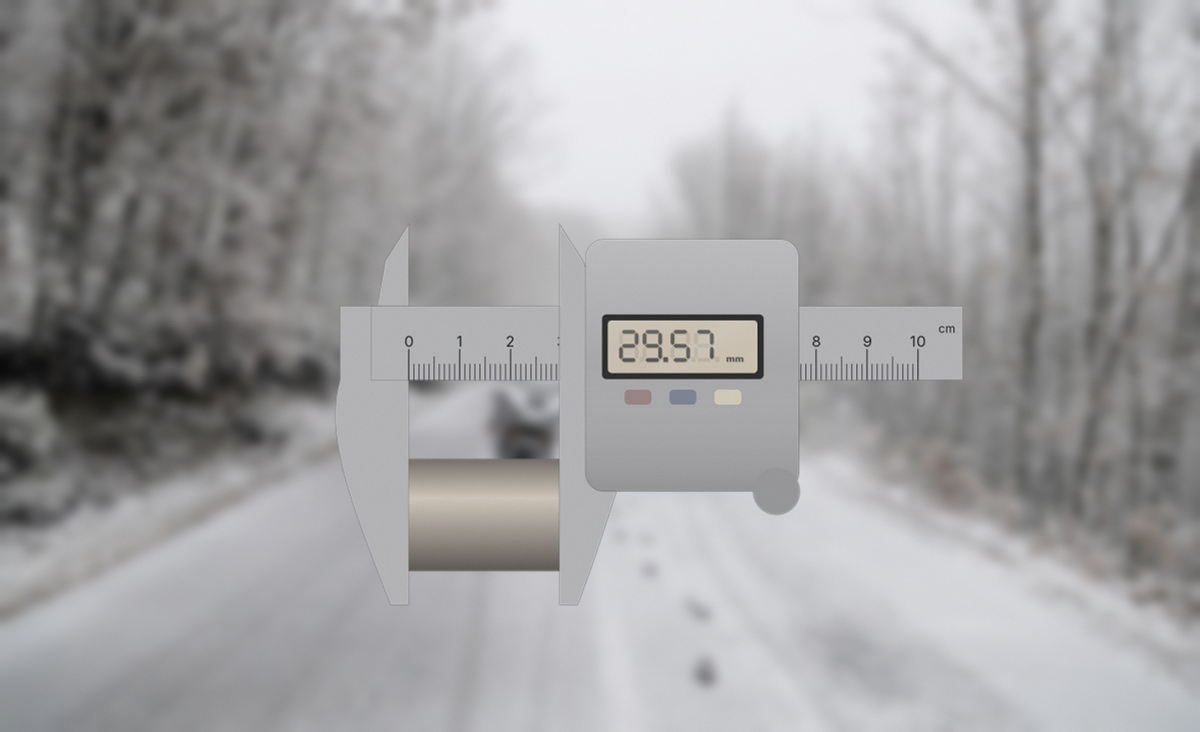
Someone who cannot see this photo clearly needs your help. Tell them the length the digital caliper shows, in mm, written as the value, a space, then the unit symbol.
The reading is 29.57 mm
